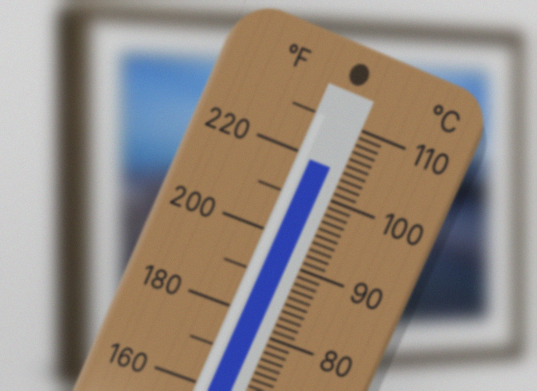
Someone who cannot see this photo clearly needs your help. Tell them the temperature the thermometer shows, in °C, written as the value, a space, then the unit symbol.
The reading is 104 °C
